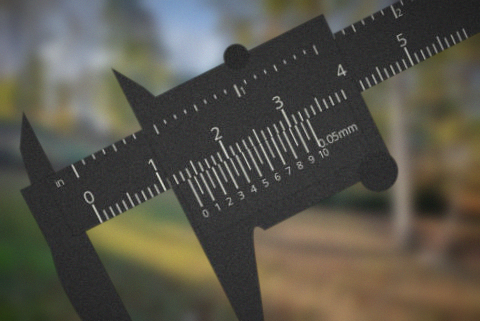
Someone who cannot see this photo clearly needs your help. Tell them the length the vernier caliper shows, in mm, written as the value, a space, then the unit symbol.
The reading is 13.6 mm
